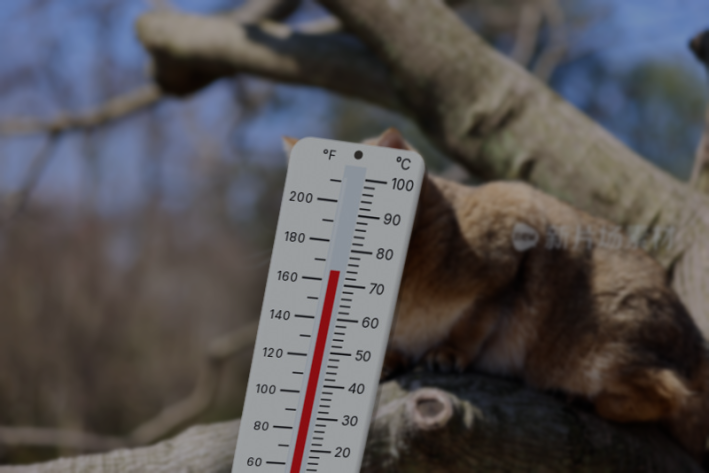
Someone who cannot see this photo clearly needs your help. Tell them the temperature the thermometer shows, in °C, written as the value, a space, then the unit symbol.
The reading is 74 °C
